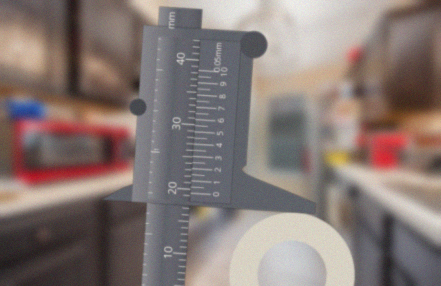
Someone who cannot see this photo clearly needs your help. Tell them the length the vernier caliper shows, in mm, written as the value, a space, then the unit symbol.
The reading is 19.4 mm
